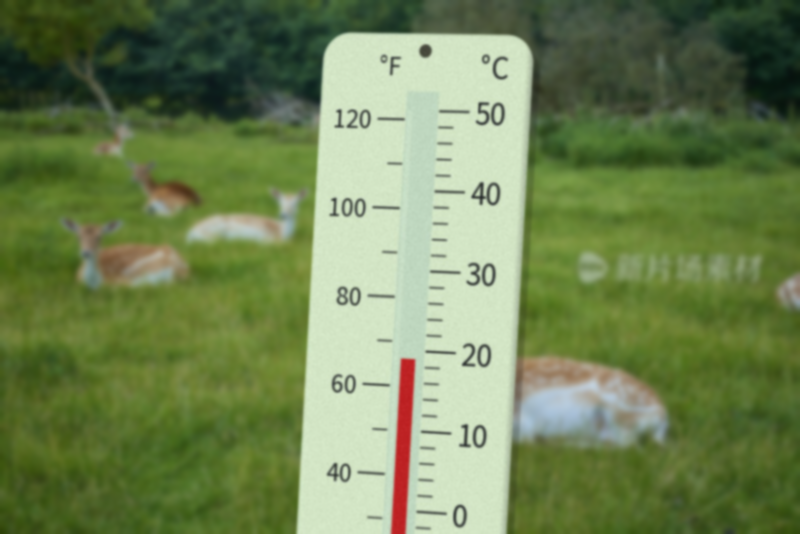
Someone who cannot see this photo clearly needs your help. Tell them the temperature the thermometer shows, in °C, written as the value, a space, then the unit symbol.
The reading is 19 °C
